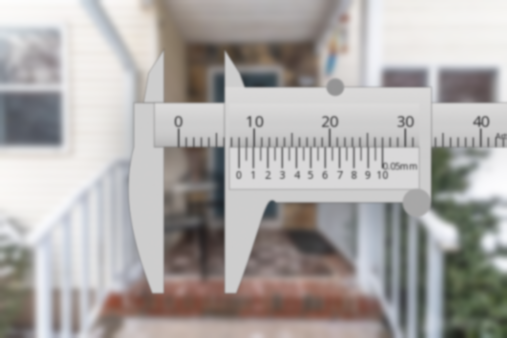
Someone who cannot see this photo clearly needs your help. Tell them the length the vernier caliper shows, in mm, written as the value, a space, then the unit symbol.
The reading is 8.0 mm
